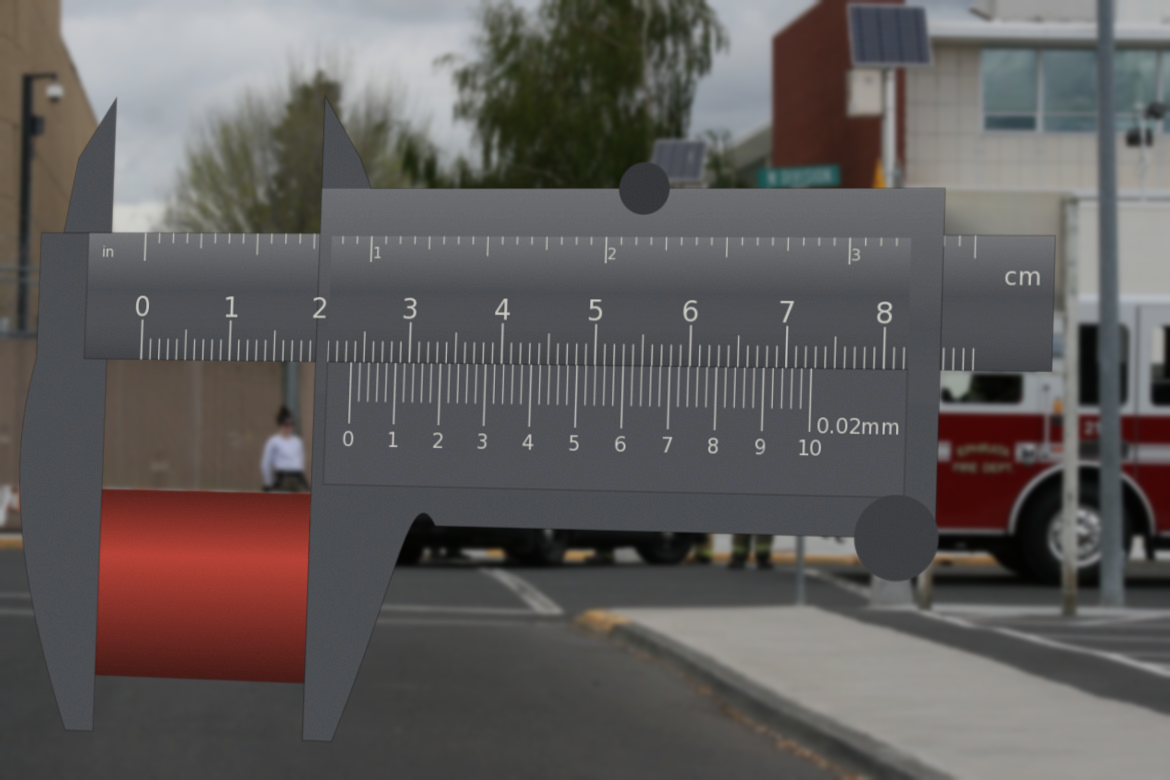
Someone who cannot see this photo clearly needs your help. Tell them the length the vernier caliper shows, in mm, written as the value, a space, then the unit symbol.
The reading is 23.6 mm
